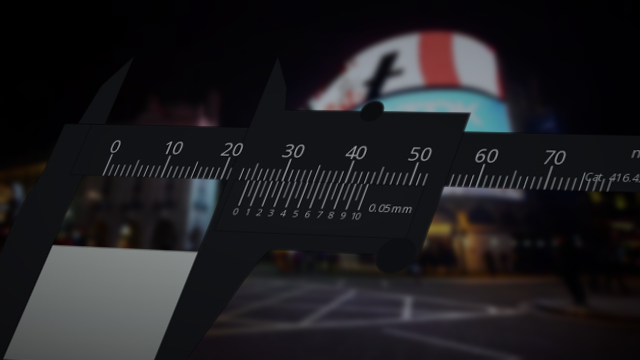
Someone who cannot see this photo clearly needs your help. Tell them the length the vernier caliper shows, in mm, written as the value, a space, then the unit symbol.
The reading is 24.6 mm
